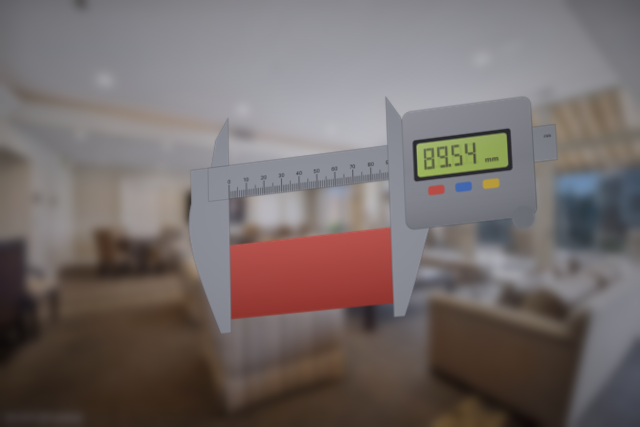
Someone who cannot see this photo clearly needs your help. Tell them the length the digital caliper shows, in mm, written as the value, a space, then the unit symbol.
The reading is 89.54 mm
